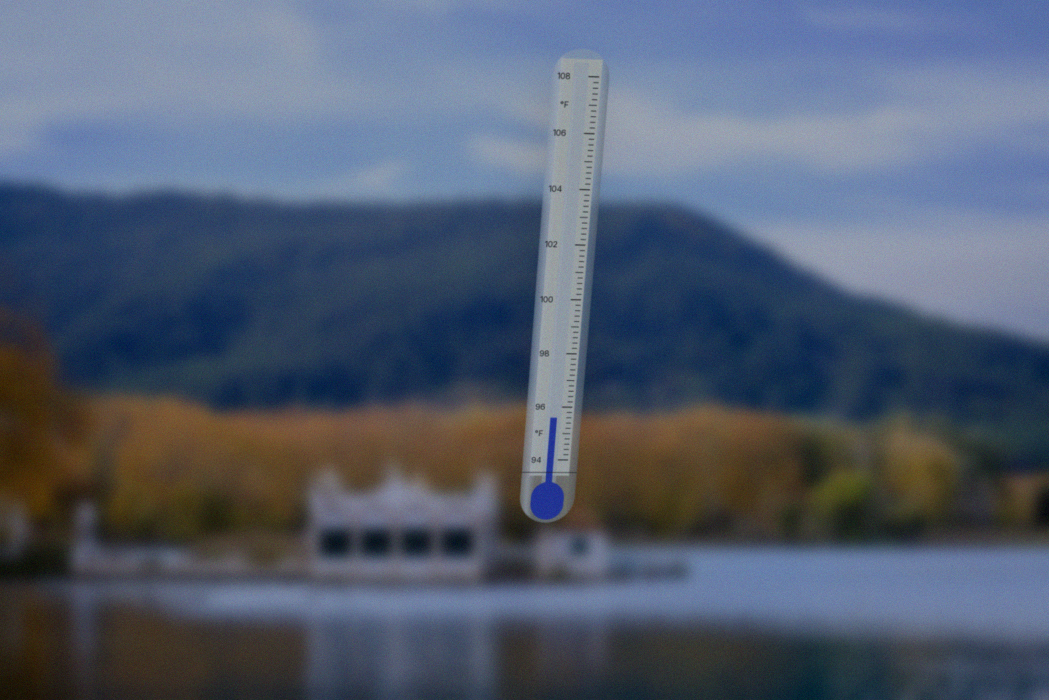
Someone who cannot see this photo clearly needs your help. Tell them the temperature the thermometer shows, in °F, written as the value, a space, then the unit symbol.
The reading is 95.6 °F
